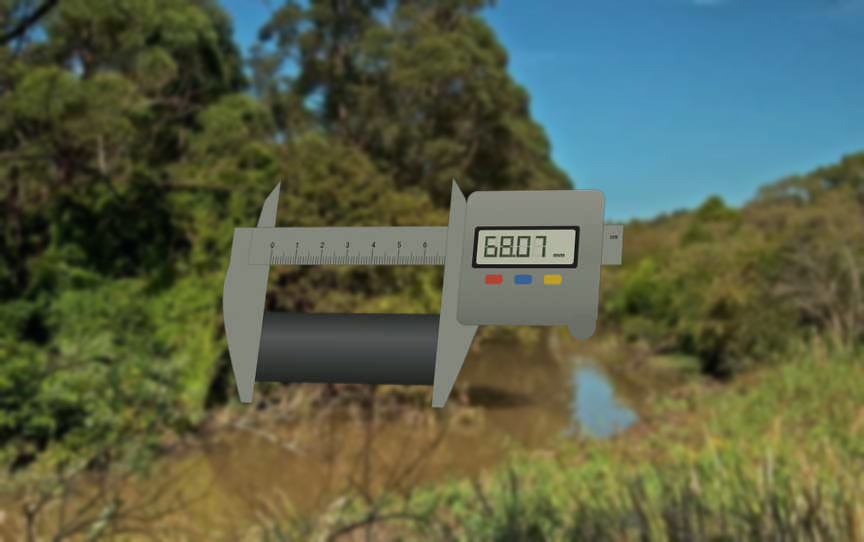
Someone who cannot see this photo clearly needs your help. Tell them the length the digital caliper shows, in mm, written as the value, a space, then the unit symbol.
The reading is 68.07 mm
